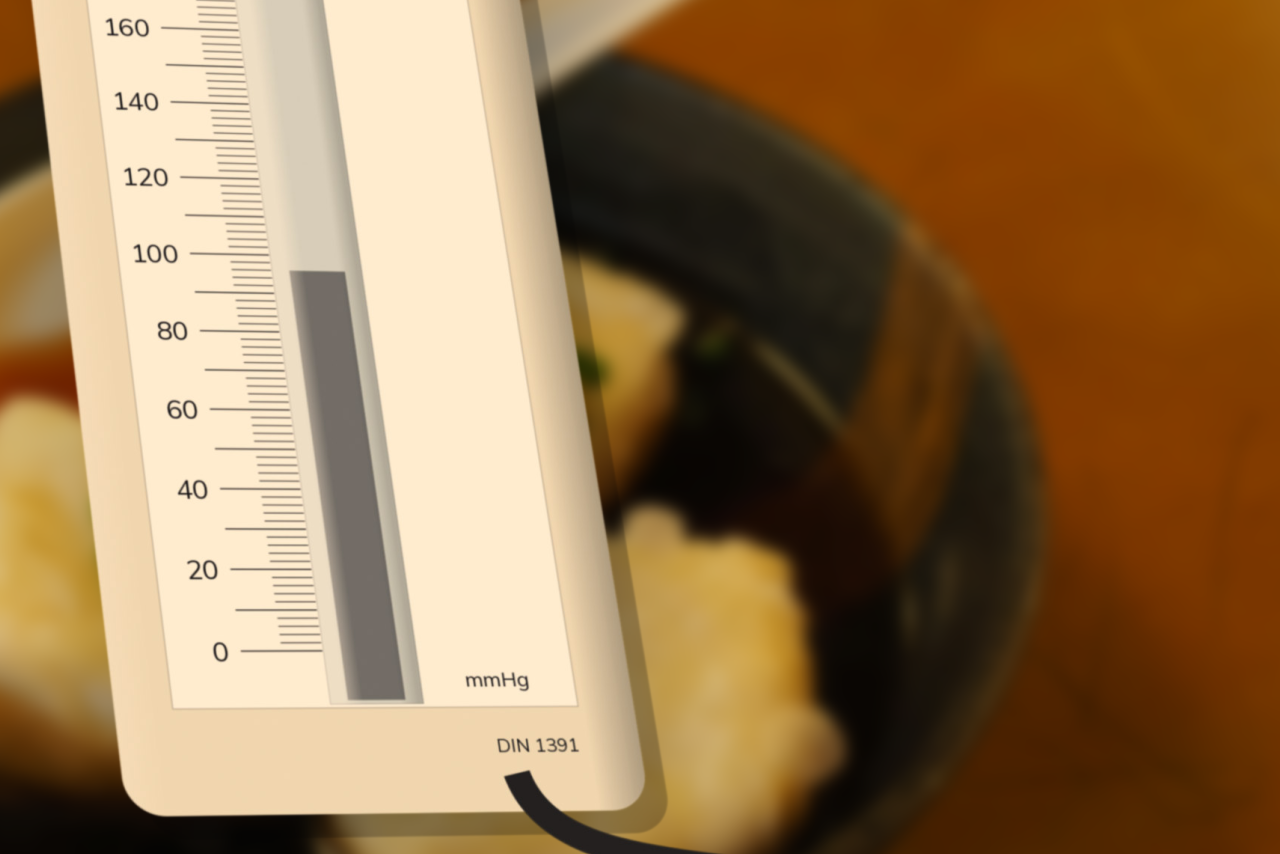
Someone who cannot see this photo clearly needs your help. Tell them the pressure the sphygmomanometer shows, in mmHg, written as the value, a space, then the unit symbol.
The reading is 96 mmHg
